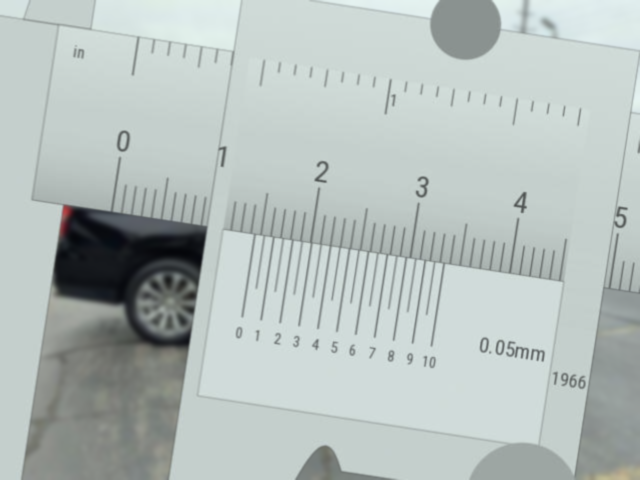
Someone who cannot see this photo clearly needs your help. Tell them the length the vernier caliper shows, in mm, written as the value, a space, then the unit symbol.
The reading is 14.4 mm
